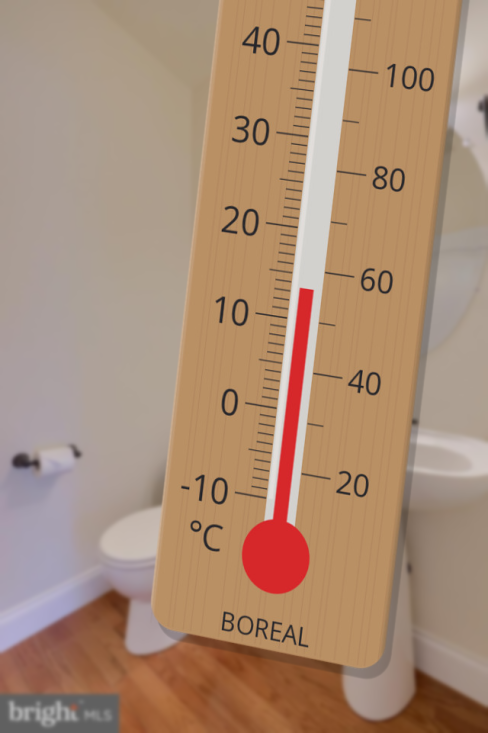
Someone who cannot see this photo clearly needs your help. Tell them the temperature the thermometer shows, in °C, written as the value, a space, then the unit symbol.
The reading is 13.5 °C
